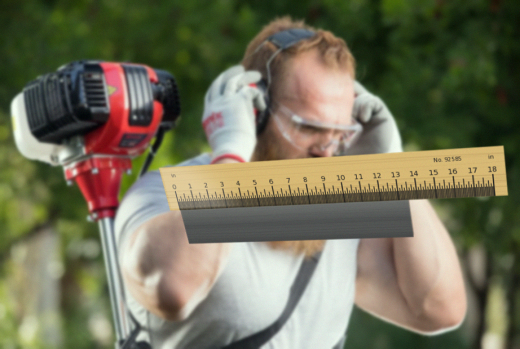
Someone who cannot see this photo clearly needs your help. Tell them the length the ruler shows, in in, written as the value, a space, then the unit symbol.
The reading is 13.5 in
